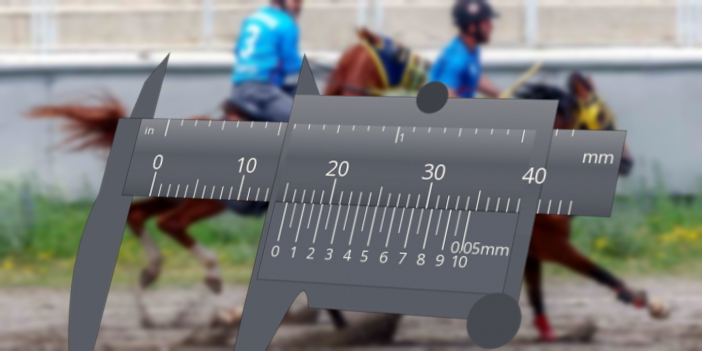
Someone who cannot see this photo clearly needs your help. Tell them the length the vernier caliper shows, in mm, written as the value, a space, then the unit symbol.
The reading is 15.4 mm
